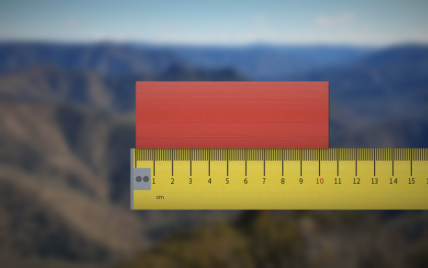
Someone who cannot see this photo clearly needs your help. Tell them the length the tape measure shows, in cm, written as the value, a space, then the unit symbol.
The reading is 10.5 cm
